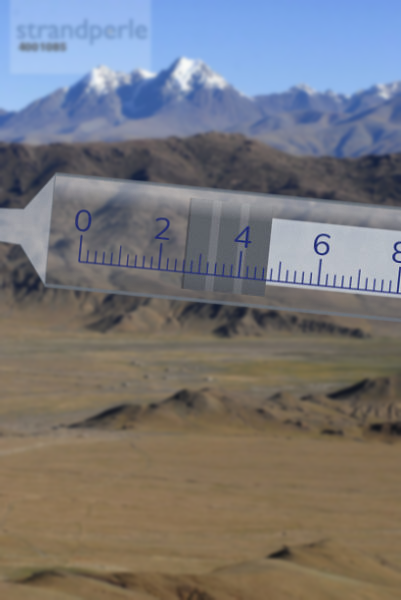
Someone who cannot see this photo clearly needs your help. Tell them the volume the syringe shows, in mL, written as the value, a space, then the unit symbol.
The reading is 2.6 mL
